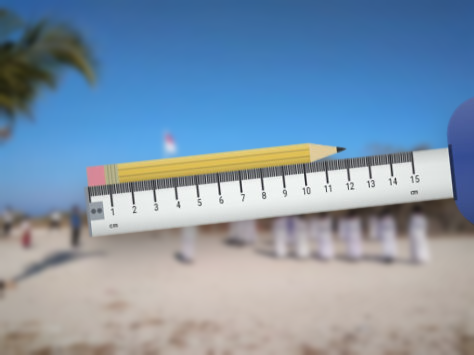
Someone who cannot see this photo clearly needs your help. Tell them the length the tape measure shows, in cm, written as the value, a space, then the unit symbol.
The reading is 12 cm
